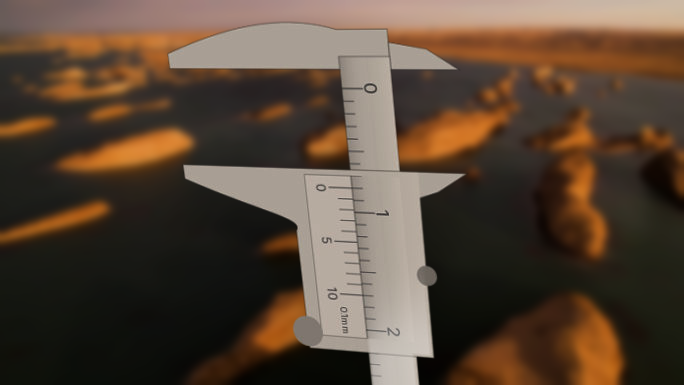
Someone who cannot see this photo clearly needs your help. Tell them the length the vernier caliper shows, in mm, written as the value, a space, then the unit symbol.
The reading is 8.0 mm
